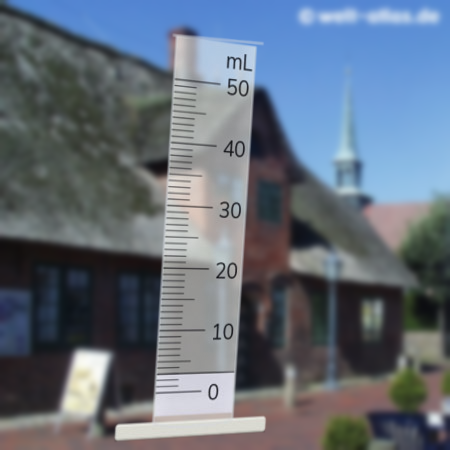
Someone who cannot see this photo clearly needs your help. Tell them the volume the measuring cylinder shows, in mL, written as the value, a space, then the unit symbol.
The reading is 3 mL
